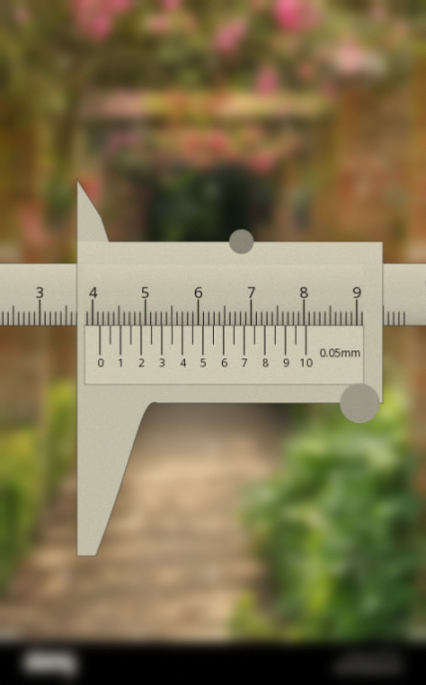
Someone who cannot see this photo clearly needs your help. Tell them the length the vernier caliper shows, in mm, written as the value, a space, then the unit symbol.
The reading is 41.4 mm
